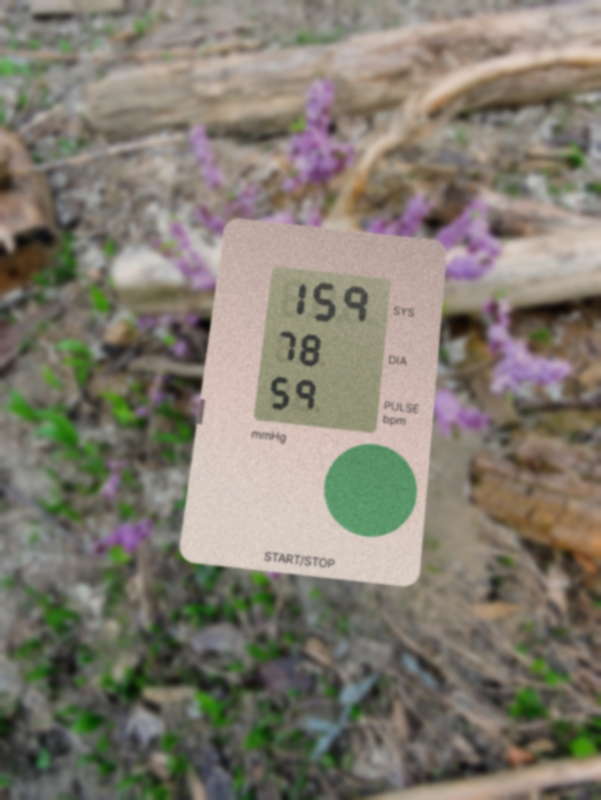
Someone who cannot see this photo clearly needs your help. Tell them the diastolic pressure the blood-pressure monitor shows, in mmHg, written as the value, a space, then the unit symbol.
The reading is 78 mmHg
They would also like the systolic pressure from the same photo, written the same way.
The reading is 159 mmHg
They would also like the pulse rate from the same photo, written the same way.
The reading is 59 bpm
